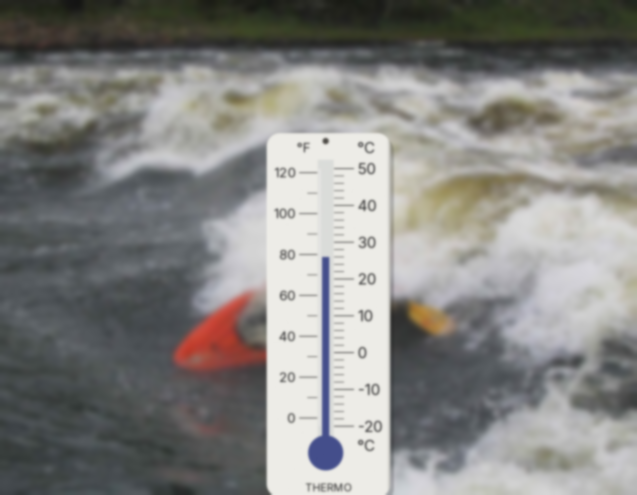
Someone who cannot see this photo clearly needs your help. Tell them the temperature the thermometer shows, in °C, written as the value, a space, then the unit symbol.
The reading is 26 °C
